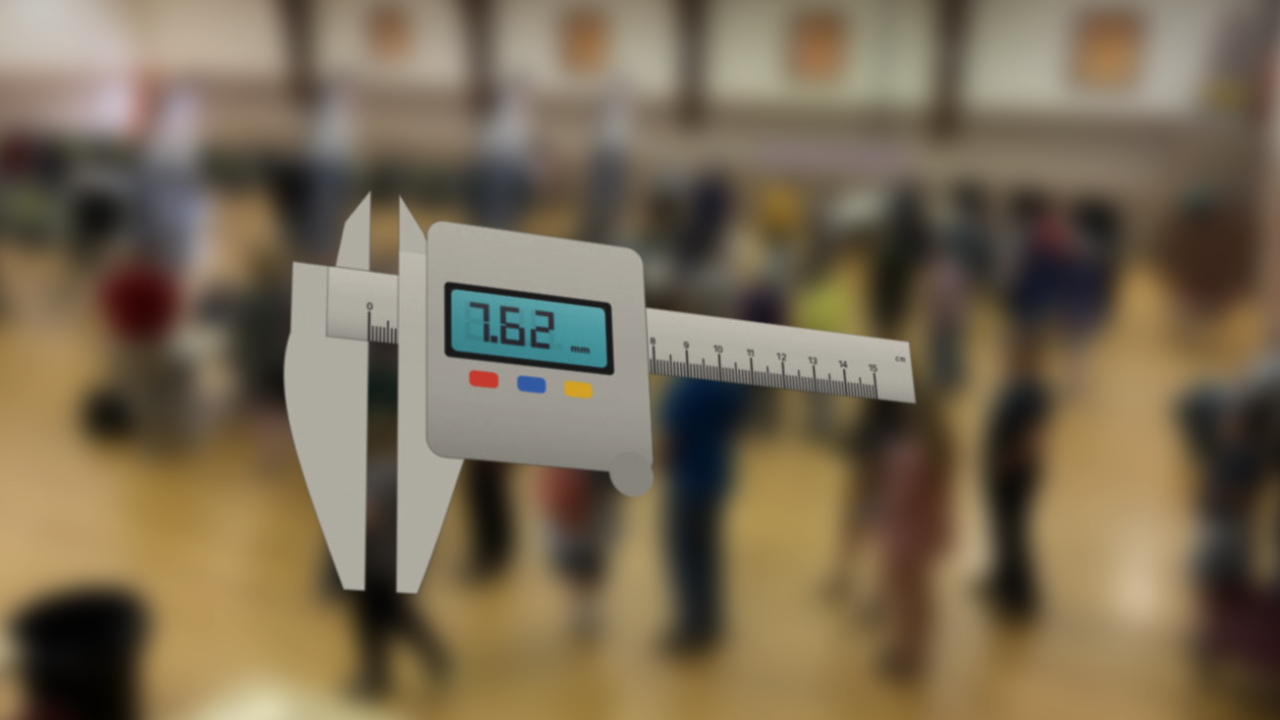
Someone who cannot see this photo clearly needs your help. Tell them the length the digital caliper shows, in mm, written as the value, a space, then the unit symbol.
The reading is 7.62 mm
